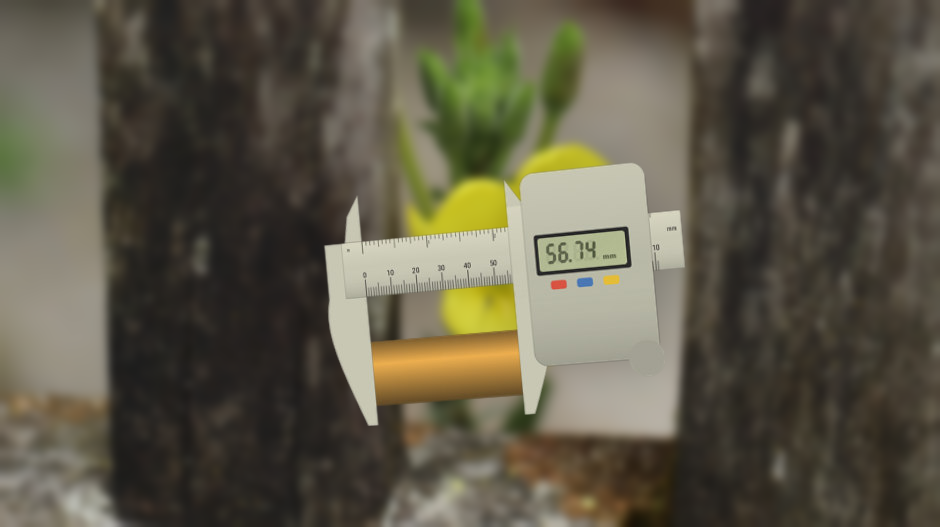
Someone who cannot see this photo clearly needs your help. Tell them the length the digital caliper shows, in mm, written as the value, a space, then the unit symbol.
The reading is 56.74 mm
